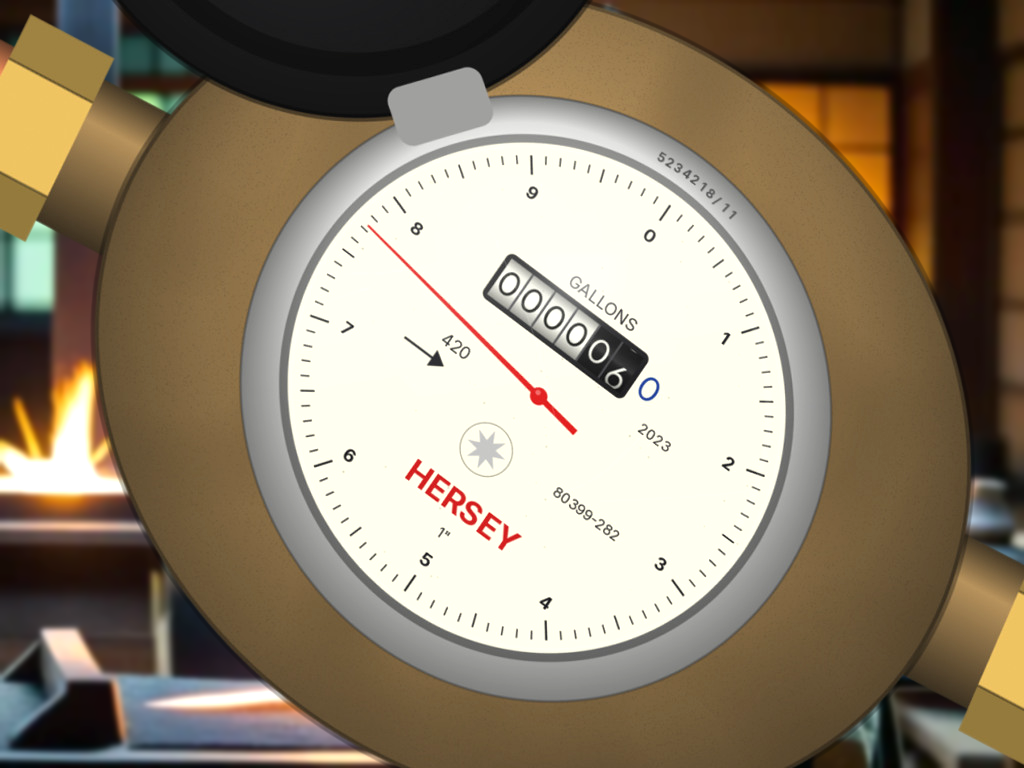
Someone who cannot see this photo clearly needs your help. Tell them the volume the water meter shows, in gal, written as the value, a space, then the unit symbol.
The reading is 57.7 gal
